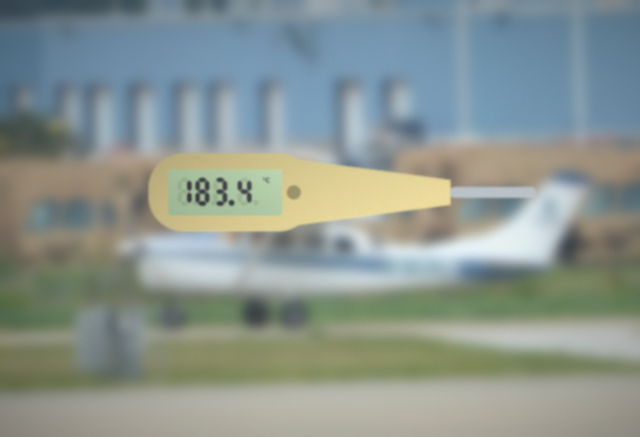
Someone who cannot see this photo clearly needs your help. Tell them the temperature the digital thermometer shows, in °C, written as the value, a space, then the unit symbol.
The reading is 183.4 °C
